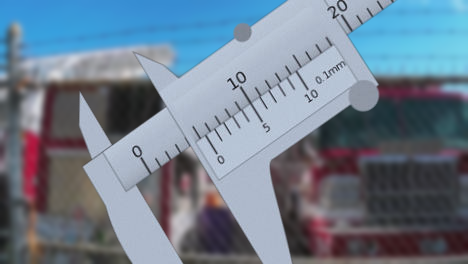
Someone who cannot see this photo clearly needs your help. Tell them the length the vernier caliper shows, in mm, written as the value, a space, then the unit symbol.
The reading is 5.5 mm
